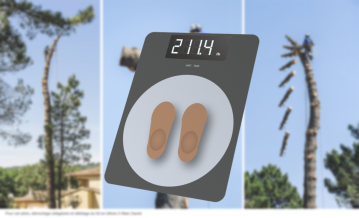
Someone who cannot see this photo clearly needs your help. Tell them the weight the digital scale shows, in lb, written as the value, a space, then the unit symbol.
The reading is 211.4 lb
